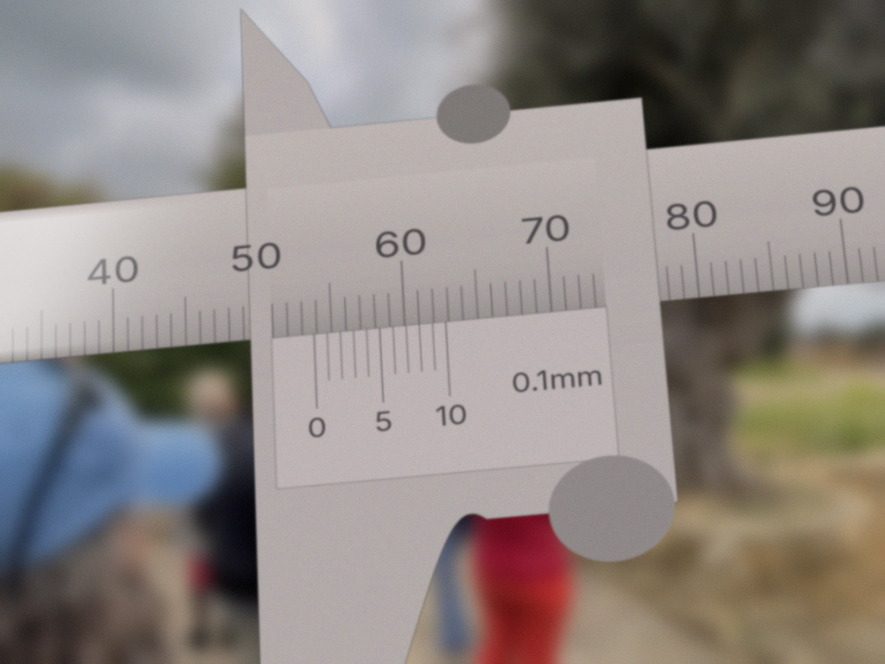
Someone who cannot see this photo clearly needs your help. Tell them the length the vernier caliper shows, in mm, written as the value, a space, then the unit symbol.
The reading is 53.8 mm
